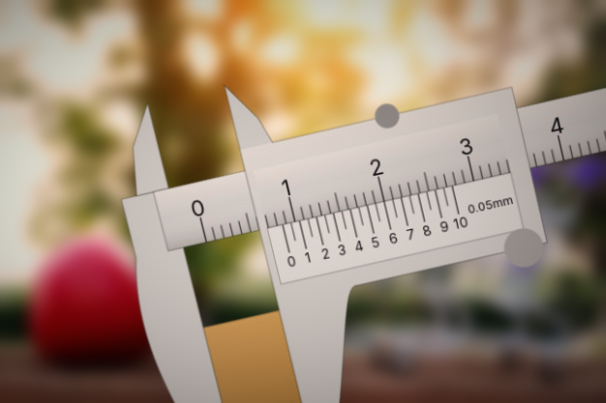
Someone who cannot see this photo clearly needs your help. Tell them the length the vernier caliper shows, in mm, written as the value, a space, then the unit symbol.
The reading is 8.6 mm
